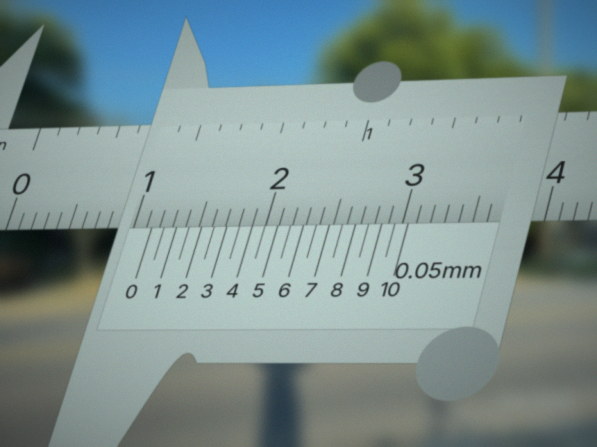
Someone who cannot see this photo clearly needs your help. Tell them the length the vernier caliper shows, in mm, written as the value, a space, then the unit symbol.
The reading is 11.4 mm
